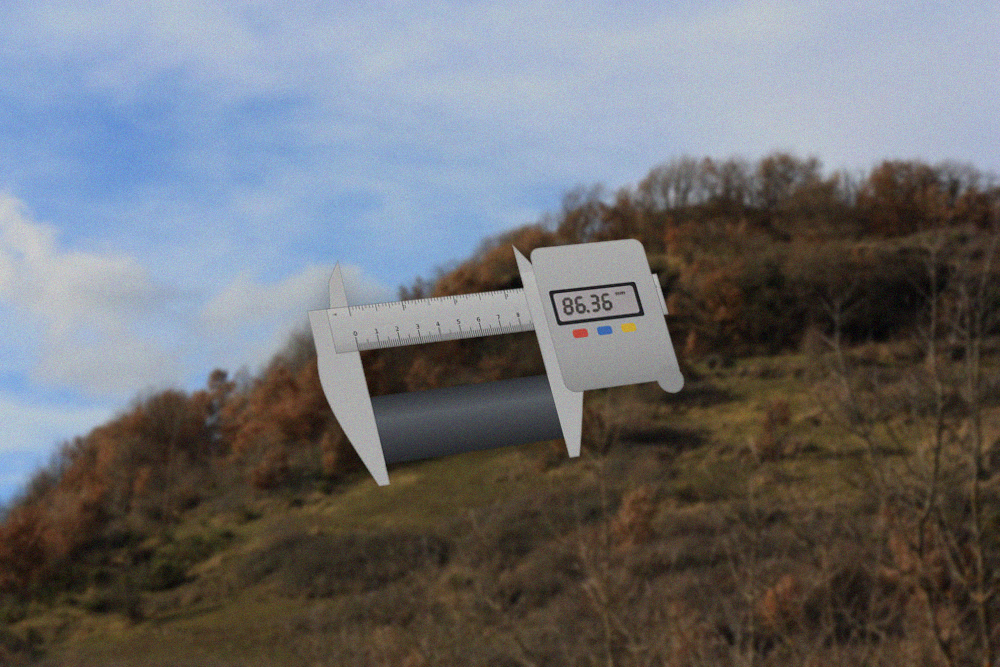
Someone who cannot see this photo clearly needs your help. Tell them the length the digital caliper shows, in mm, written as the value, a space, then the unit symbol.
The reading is 86.36 mm
